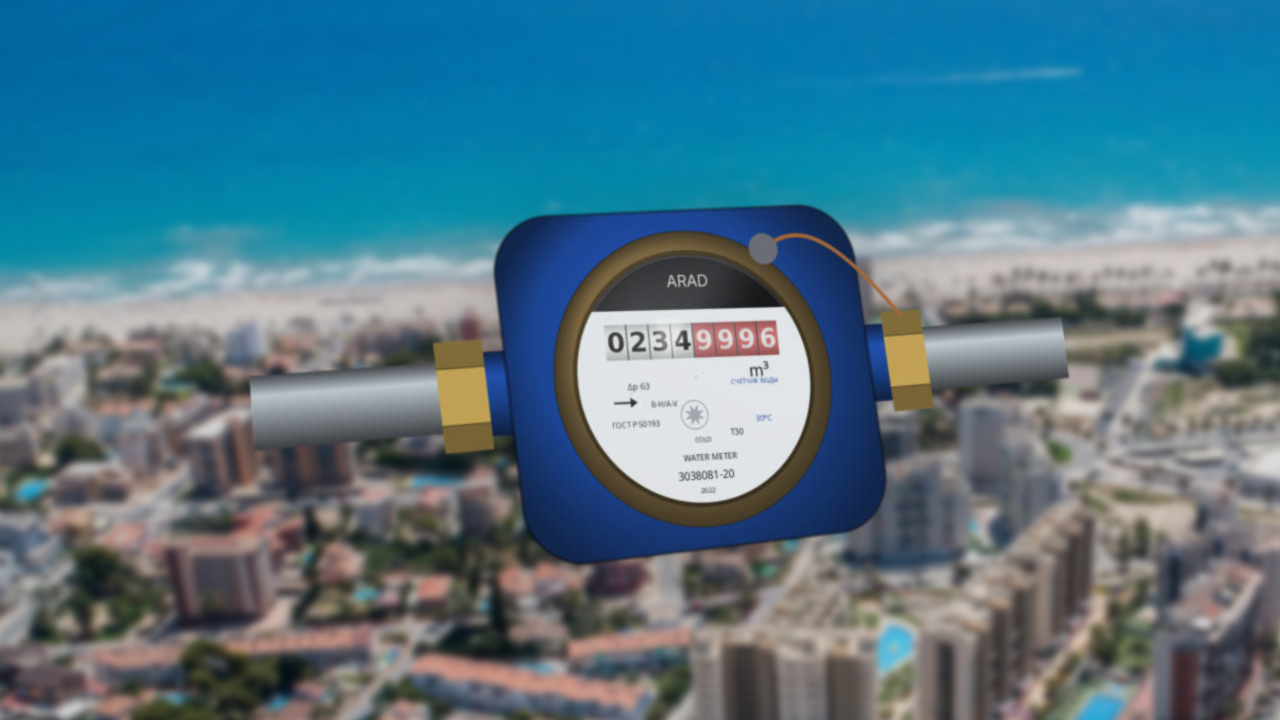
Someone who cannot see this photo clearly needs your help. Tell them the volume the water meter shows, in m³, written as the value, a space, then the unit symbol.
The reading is 234.9996 m³
